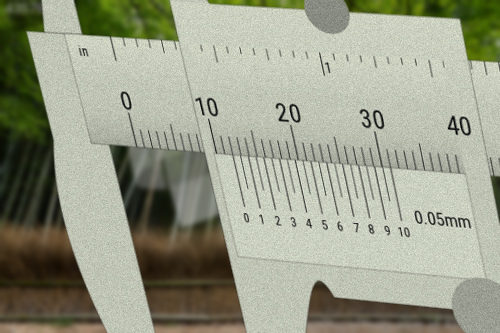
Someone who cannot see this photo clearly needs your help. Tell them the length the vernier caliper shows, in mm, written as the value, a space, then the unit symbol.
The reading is 12.0 mm
